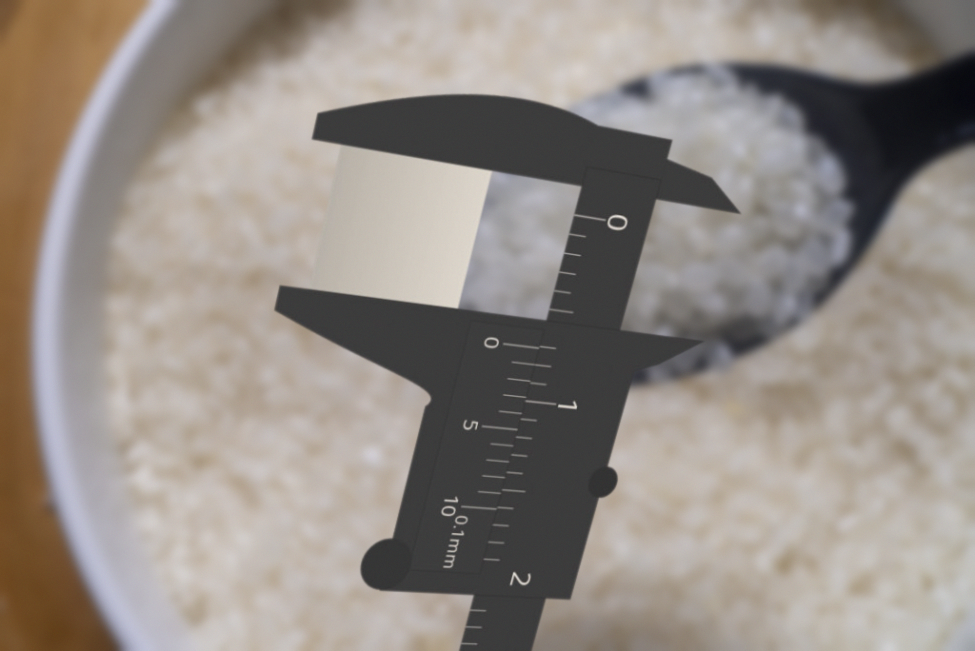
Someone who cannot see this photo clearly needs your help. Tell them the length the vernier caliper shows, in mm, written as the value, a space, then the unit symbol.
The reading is 7.1 mm
